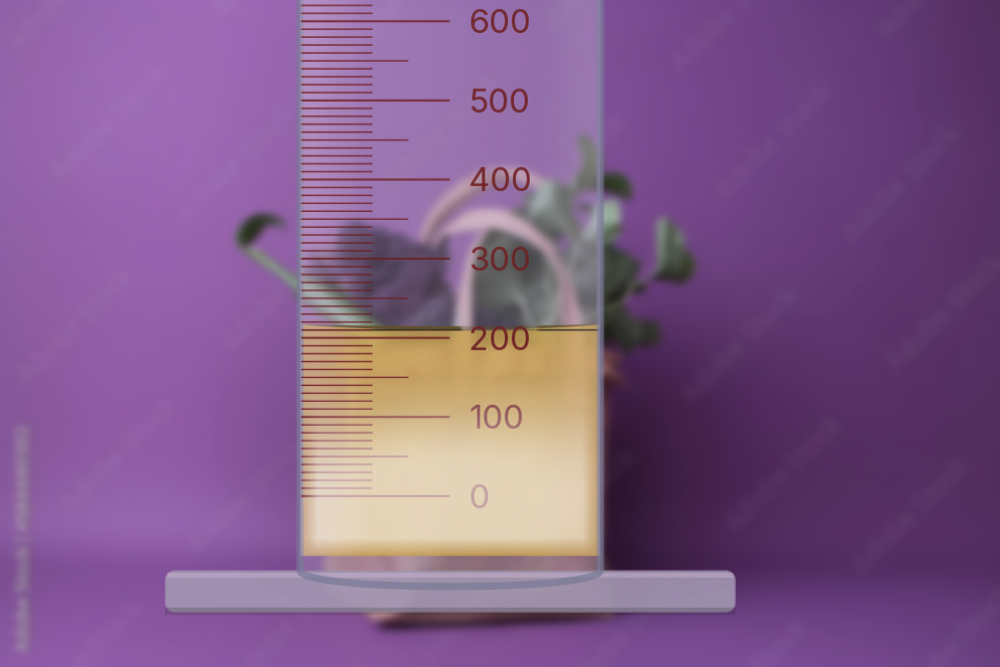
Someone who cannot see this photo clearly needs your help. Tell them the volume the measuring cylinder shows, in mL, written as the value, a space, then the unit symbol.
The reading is 210 mL
